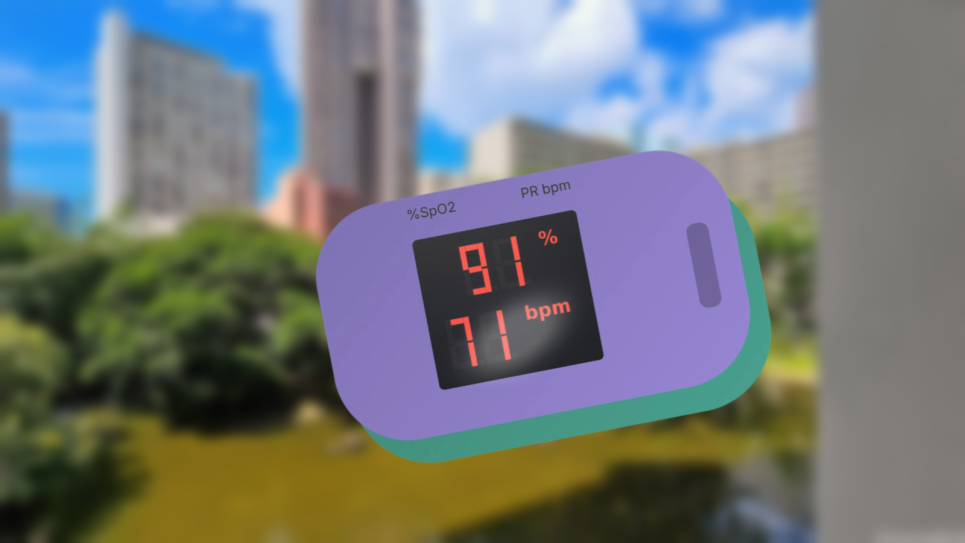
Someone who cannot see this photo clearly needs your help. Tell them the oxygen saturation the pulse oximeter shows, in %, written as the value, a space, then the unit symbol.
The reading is 91 %
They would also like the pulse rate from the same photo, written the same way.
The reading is 71 bpm
